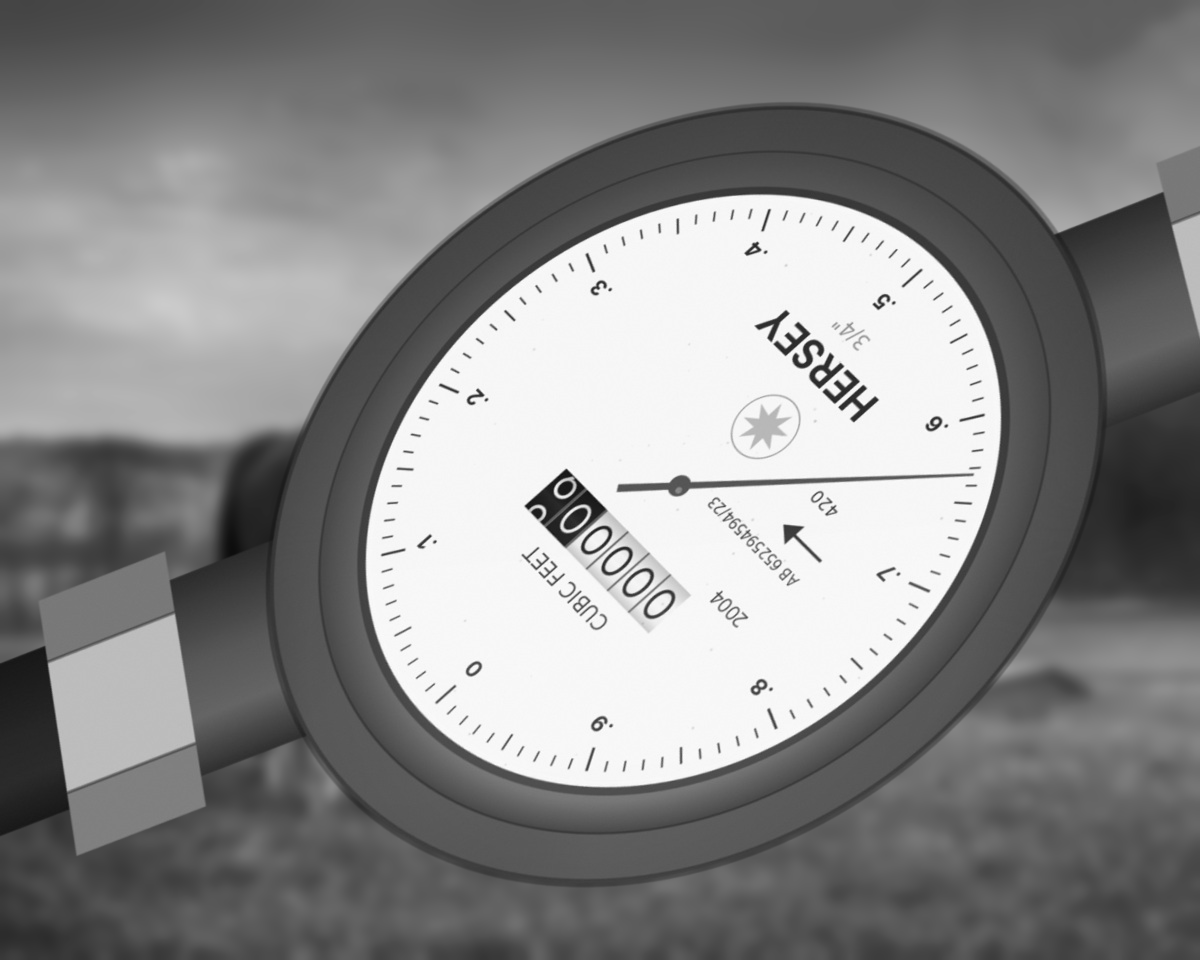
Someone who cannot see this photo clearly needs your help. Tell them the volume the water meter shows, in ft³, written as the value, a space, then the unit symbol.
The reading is 8.63 ft³
